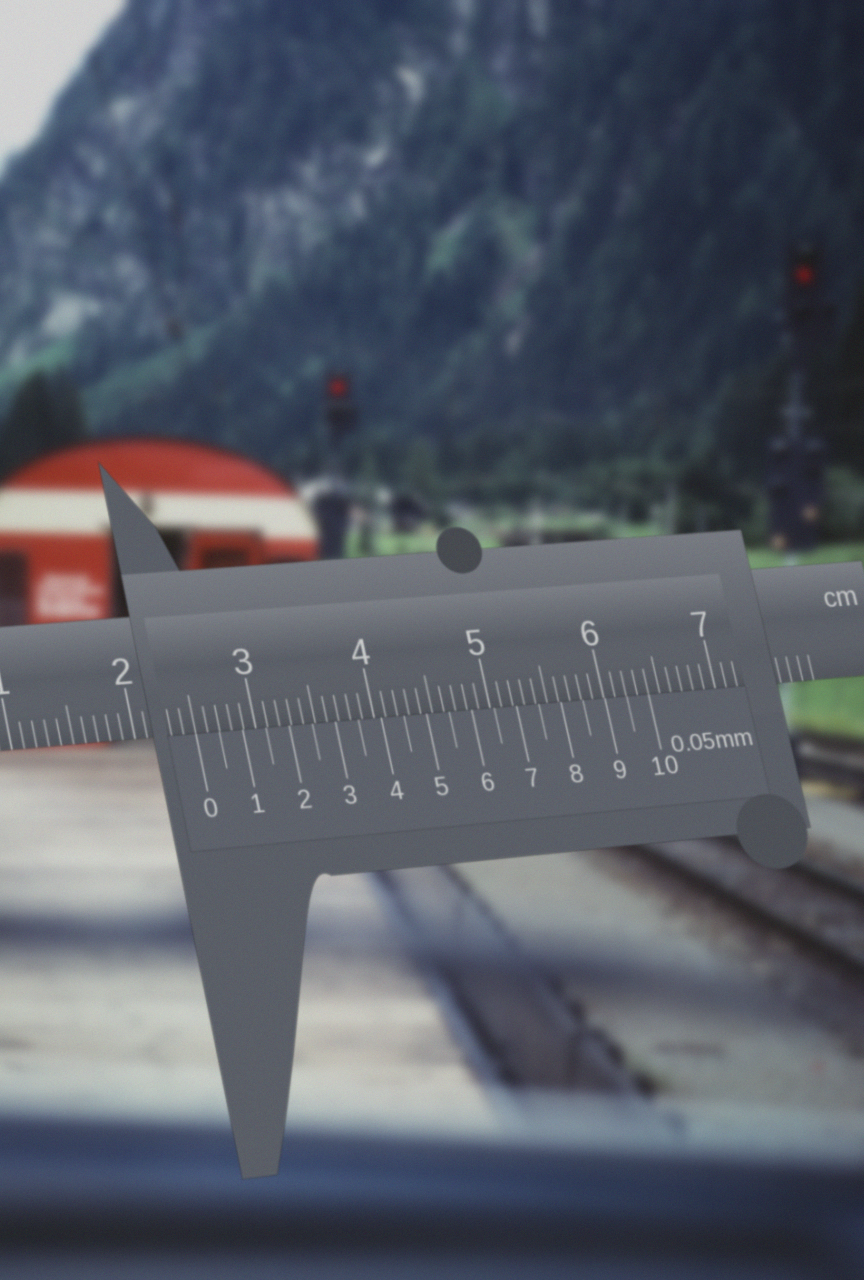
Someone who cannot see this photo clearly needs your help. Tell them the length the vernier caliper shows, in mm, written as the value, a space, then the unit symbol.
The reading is 25.0 mm
